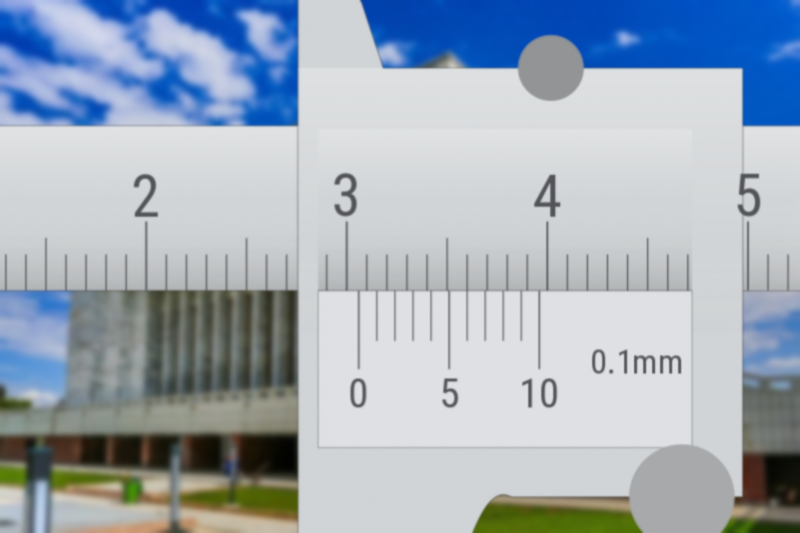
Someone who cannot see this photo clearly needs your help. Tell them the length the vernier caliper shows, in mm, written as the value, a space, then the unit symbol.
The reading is 30.6 mm
